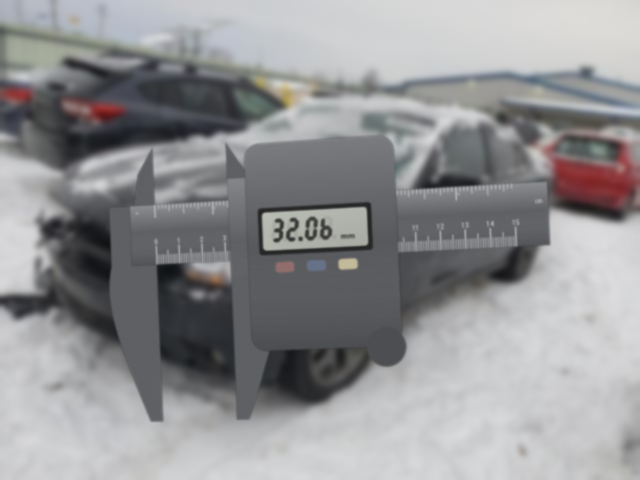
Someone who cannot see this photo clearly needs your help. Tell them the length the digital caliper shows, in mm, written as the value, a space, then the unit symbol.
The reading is 32.06 mm
